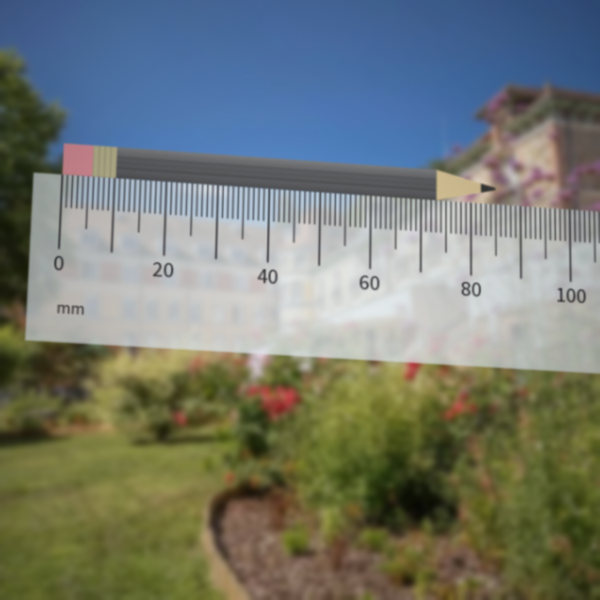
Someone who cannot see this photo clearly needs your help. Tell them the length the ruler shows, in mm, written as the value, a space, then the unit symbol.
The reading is 85 mm
